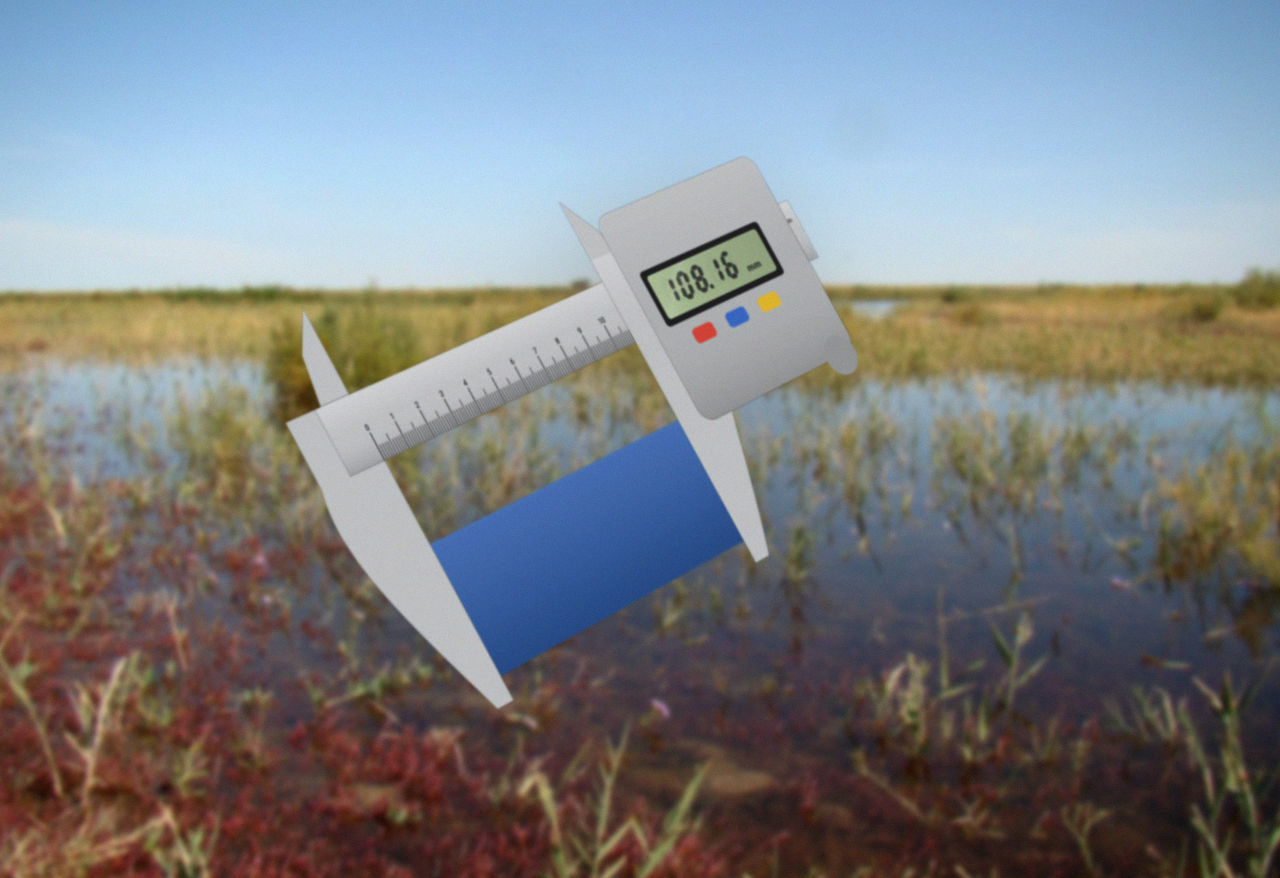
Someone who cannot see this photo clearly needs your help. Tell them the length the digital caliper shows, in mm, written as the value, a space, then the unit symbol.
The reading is 108.16 mm
